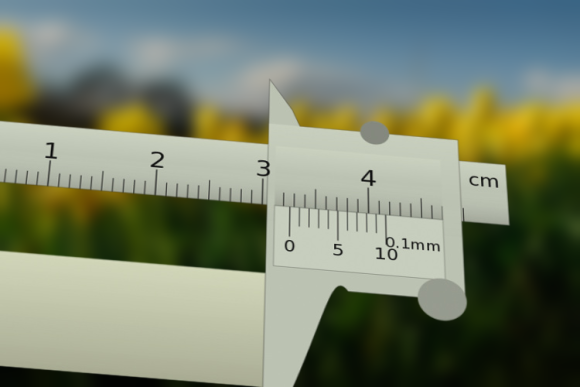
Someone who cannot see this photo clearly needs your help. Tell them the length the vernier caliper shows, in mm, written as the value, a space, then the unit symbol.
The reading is 32.6 mm
